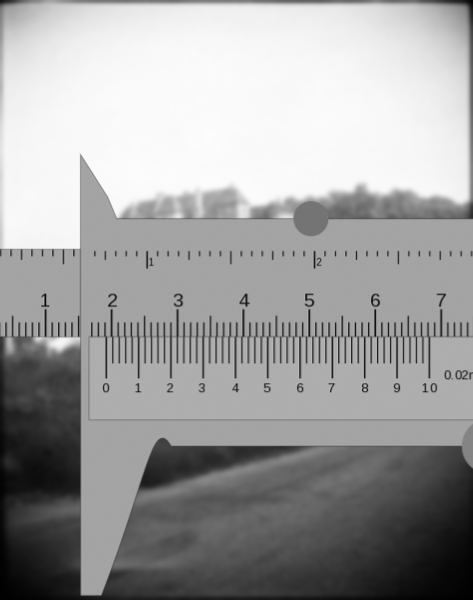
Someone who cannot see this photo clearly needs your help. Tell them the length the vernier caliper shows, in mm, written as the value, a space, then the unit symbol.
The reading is 19.2 mm
